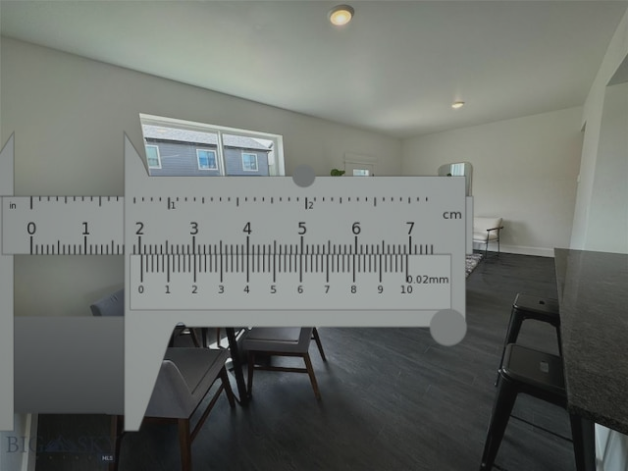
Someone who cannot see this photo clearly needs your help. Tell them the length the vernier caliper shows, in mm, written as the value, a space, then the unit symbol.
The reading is 20.4 mm
